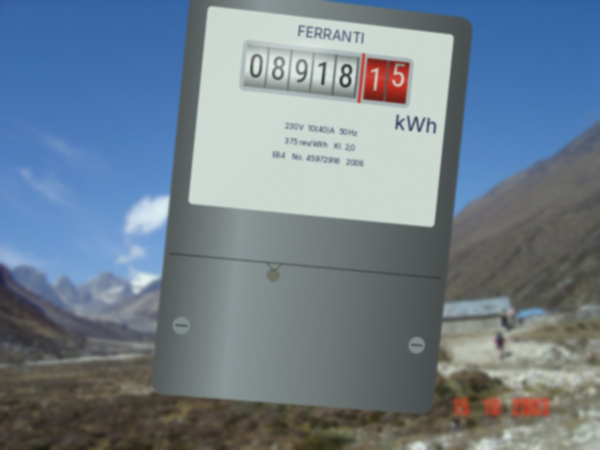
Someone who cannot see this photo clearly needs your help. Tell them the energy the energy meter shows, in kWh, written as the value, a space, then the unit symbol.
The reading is 8918.15 kWh
